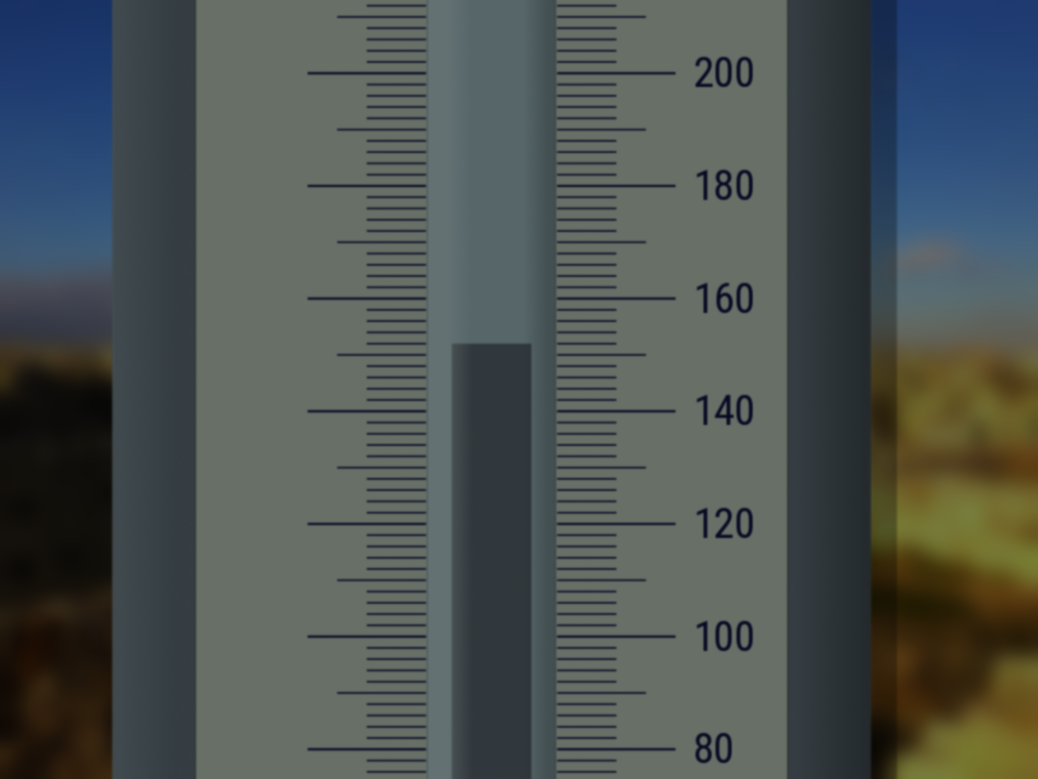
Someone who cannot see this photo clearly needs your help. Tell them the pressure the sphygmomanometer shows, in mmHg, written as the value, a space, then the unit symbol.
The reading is 152 mmHg
